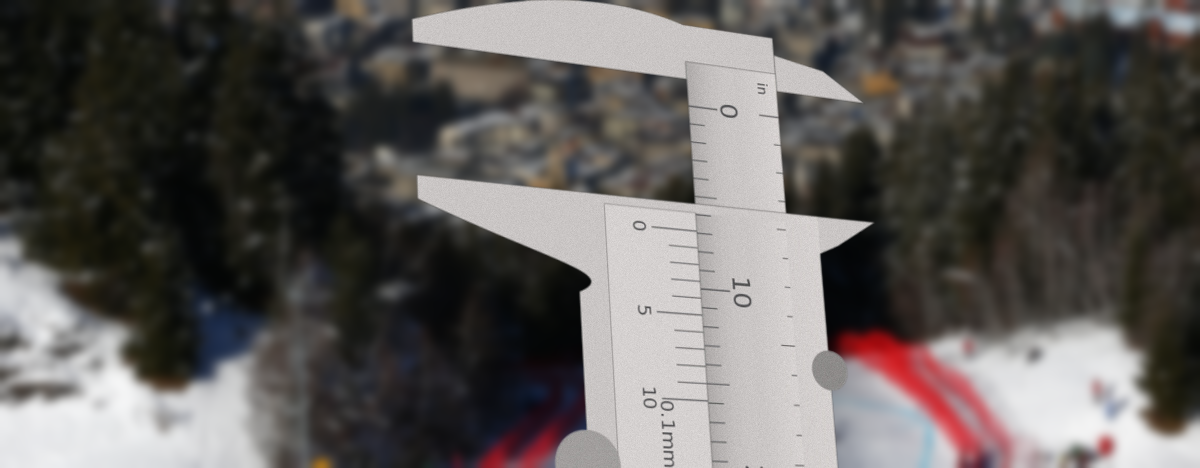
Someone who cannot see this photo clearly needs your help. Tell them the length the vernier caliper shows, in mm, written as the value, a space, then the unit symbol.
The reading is 6.9 mm
